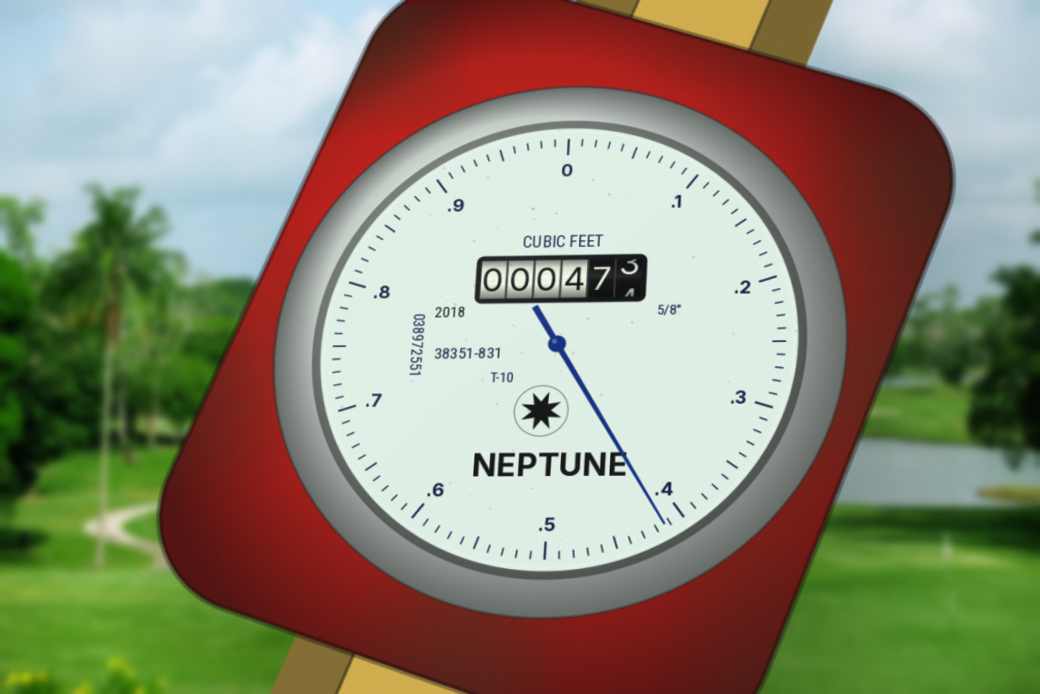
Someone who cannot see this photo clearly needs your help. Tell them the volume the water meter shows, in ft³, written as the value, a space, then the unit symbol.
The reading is 473.41 ft³
